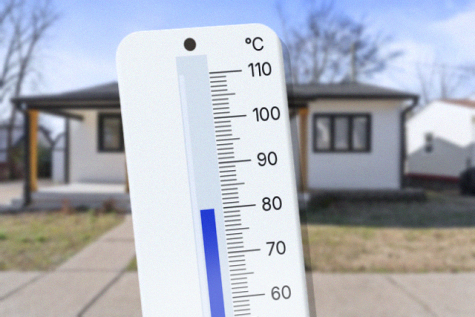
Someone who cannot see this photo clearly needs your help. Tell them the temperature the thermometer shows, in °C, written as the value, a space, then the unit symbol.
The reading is 80 °C
